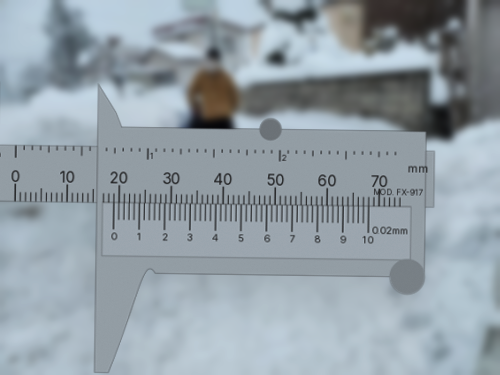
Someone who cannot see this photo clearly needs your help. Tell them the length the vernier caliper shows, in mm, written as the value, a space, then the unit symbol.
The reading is 19.0 mm
